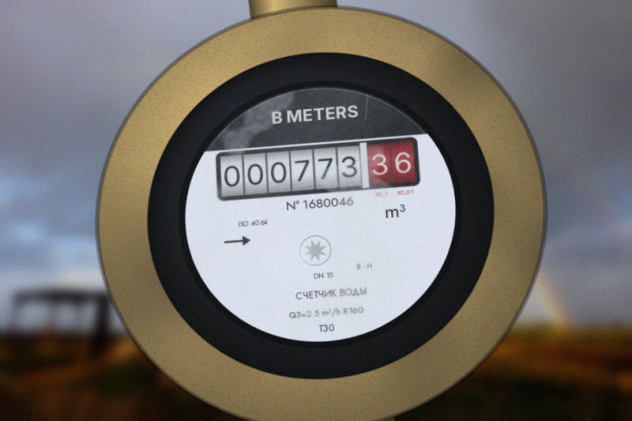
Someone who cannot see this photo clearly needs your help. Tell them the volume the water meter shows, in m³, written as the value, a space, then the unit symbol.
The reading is 773.36 m³
